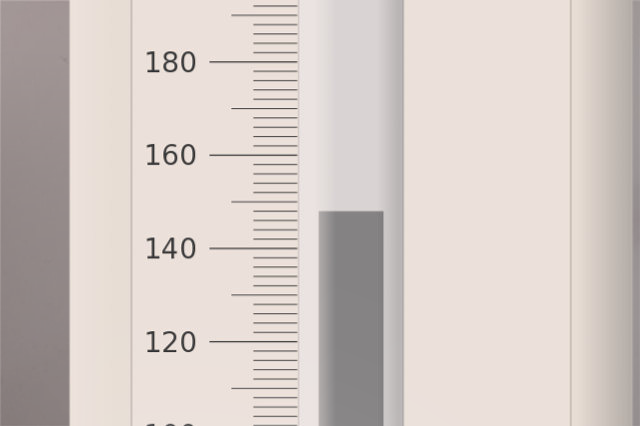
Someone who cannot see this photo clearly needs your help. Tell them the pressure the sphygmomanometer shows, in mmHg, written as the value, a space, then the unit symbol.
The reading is 148 mmHg
